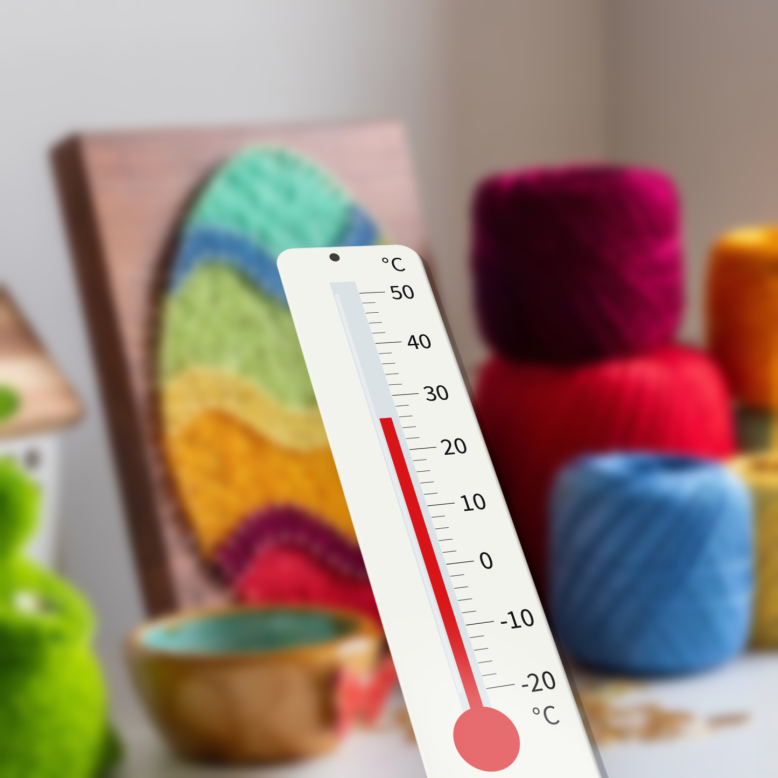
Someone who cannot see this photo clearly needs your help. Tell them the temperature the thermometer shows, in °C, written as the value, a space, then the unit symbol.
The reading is 26 °C
